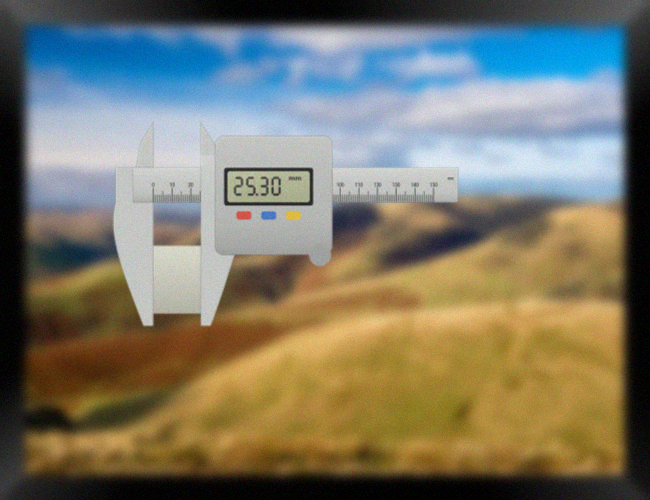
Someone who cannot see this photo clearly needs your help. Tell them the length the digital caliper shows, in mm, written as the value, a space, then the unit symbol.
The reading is 25.30 mm
